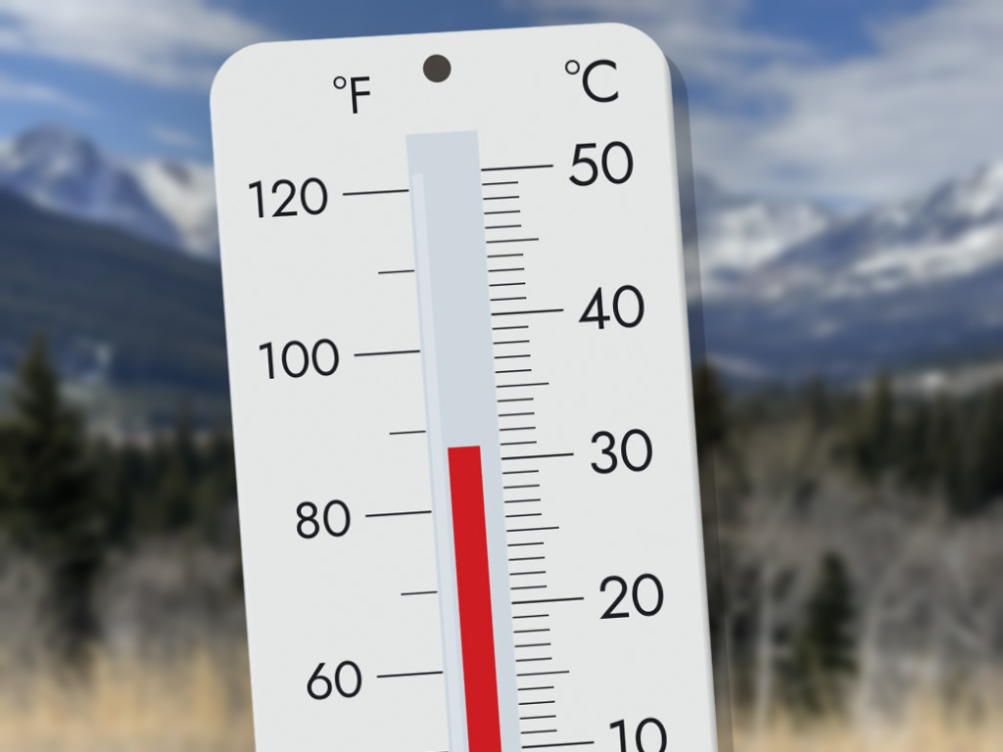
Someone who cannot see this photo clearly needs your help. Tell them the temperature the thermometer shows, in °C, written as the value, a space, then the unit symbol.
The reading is 31 °C
